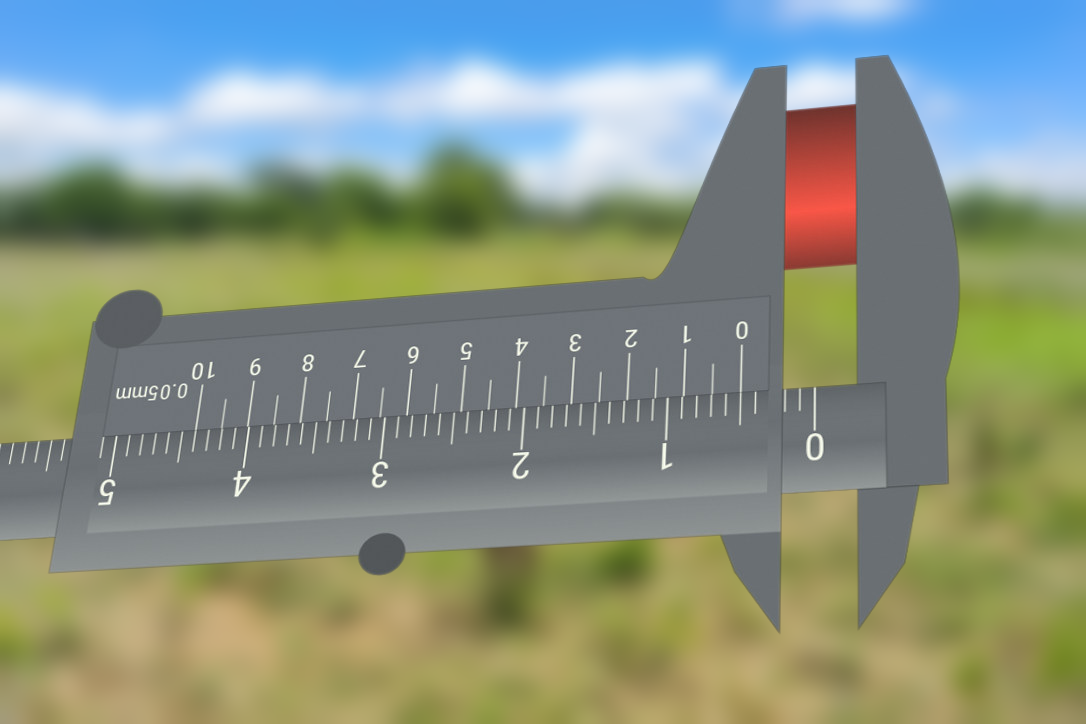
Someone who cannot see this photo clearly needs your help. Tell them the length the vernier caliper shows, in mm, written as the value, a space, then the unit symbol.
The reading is 5.0 mm
